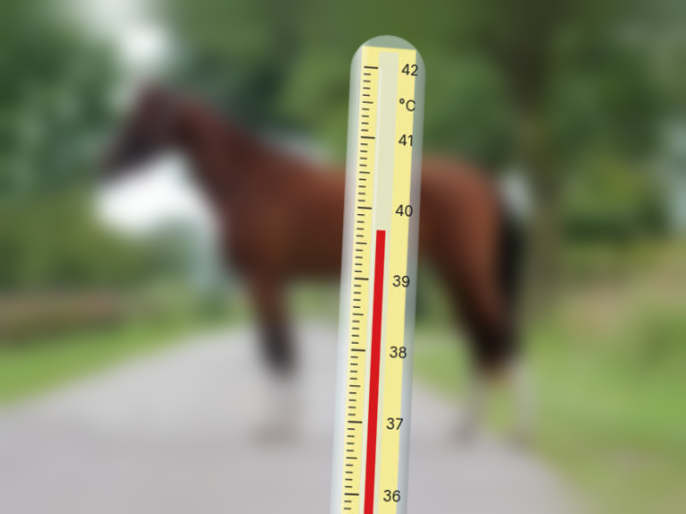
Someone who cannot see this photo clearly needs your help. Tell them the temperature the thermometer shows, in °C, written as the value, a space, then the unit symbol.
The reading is 39.7 °C
